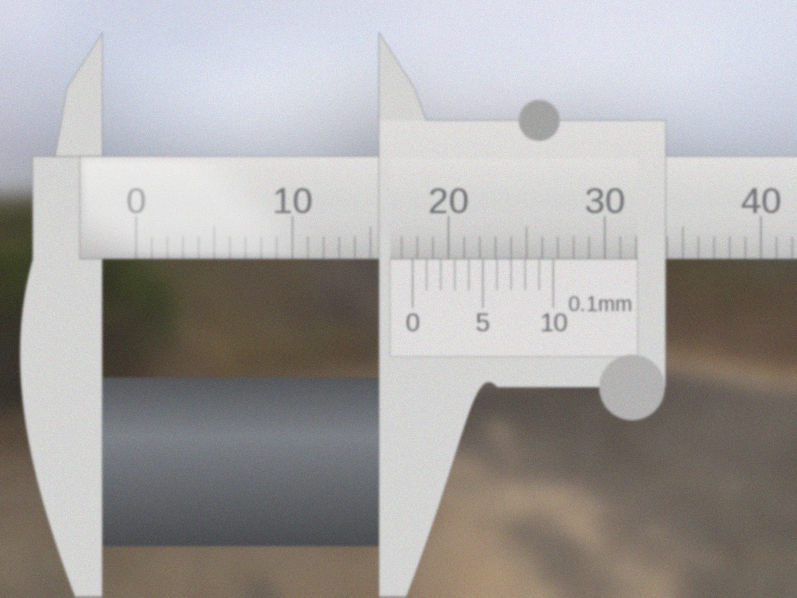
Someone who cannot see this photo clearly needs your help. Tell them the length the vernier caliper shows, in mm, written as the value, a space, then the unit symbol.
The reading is 17.7 mm
